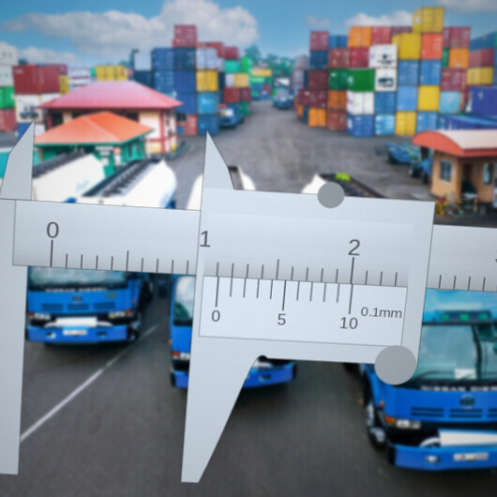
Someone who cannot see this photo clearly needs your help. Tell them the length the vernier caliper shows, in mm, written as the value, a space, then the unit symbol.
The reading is 11.1 mm
